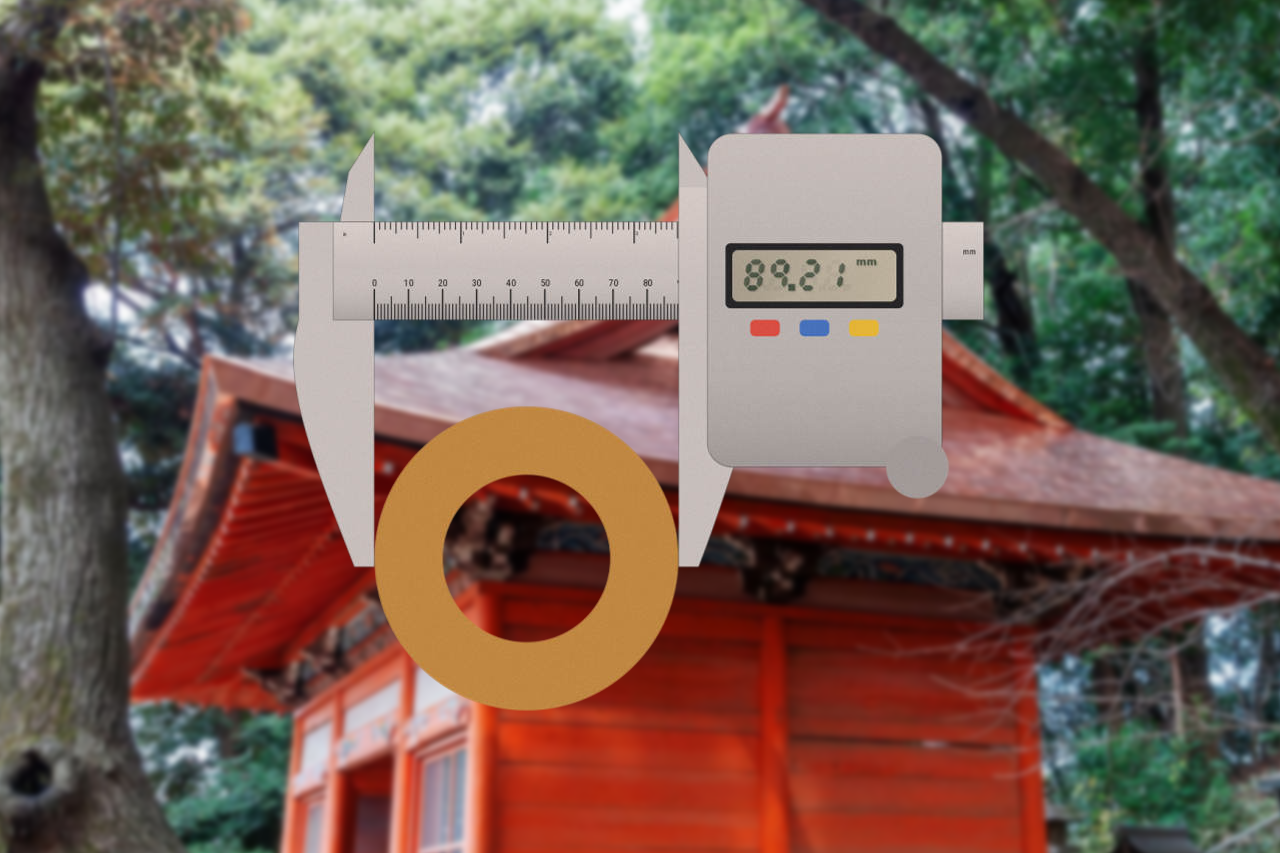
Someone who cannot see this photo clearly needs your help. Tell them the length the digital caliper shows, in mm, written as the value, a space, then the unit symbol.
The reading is 89.21 mm
